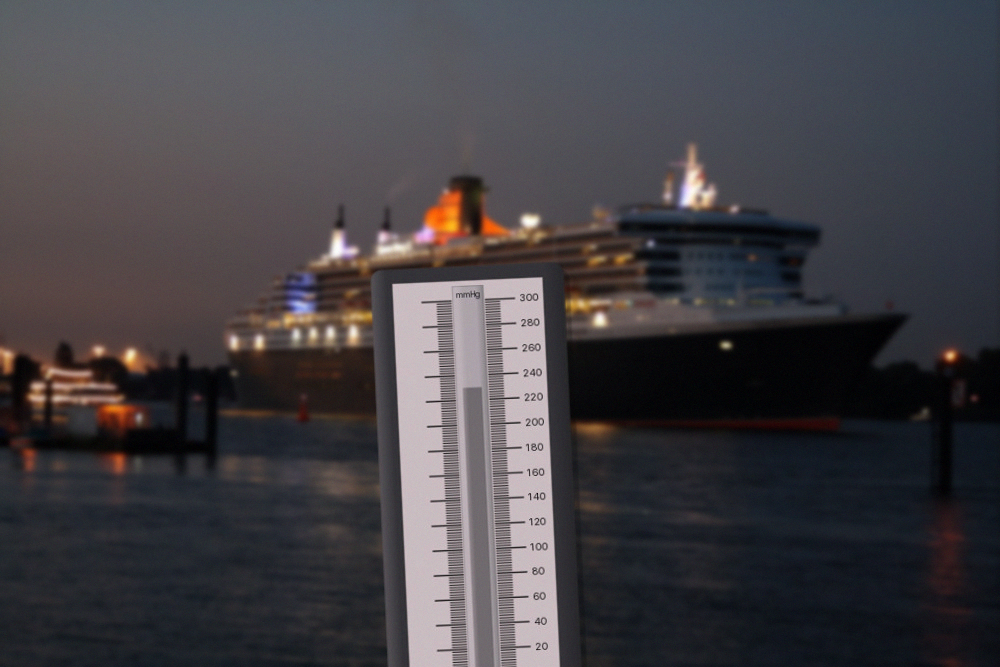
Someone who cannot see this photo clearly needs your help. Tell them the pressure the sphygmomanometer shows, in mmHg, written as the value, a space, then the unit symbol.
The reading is 230 mmHg
